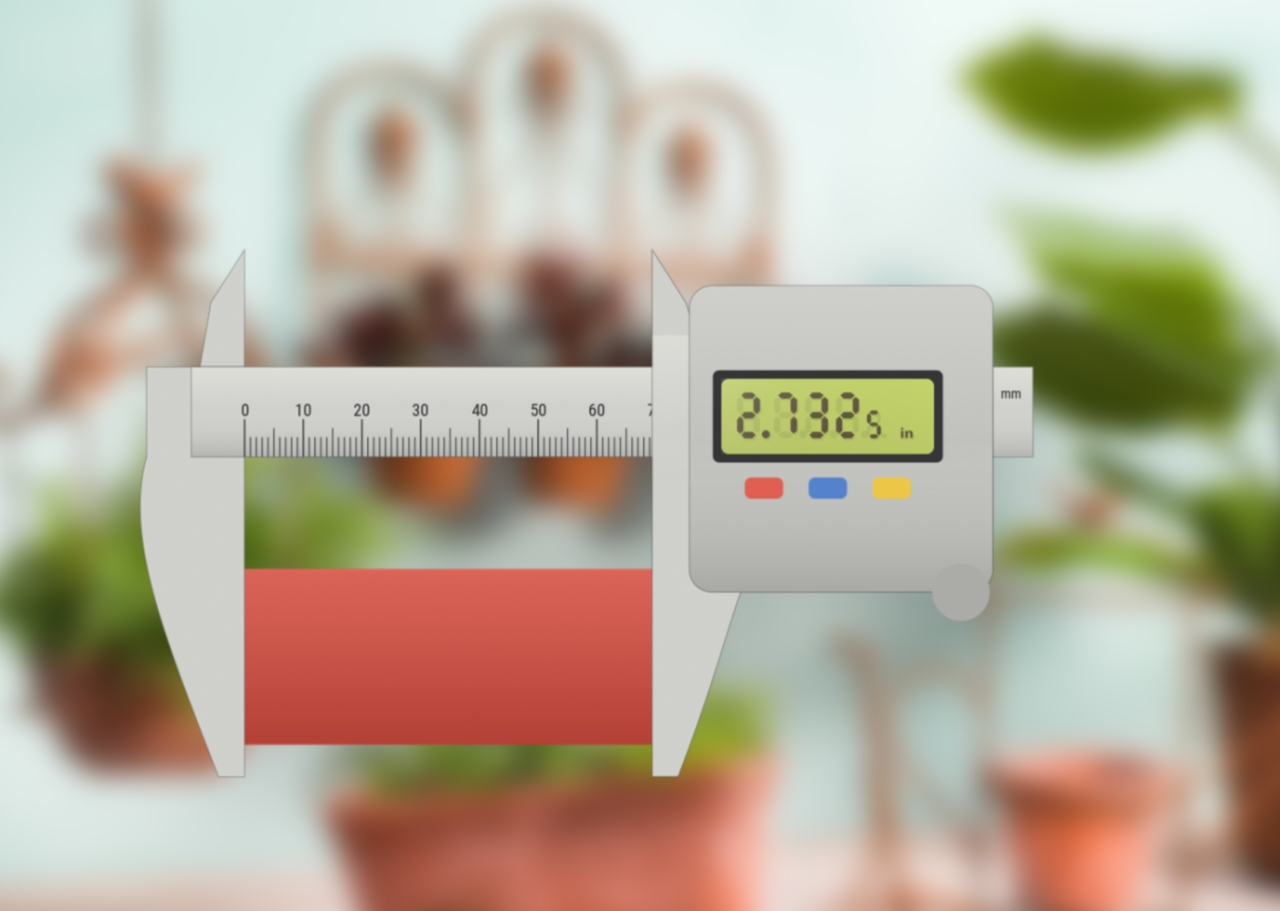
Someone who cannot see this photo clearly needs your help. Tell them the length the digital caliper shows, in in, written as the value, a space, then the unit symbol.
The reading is 2.7325 in
